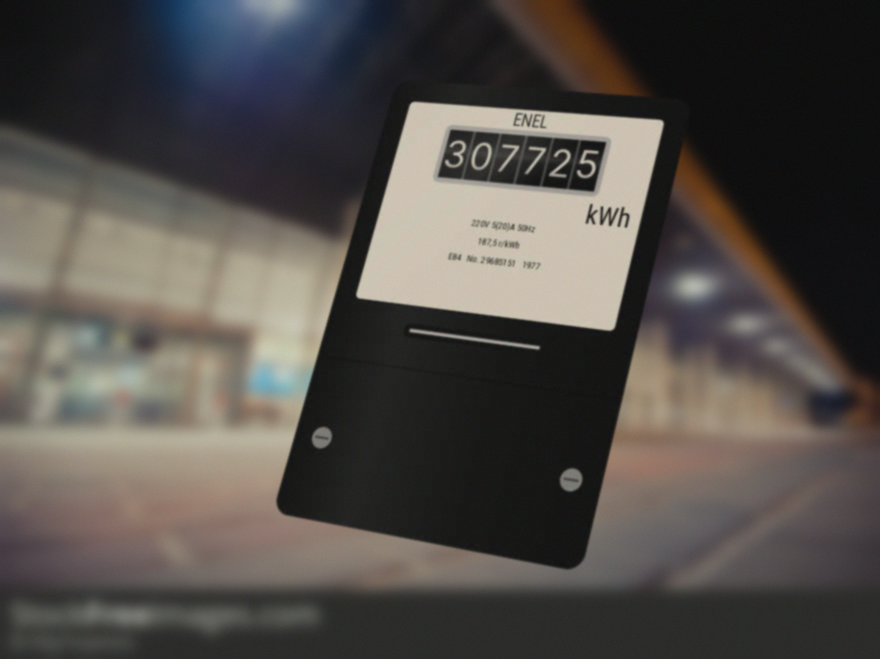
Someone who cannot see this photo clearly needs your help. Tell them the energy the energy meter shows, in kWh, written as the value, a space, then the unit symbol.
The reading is 307725 kWh
